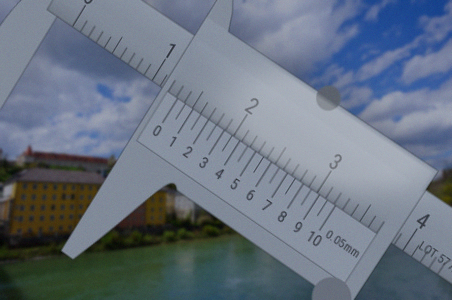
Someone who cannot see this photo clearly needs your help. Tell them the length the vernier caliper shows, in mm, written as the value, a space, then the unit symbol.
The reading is 13.2 mm
